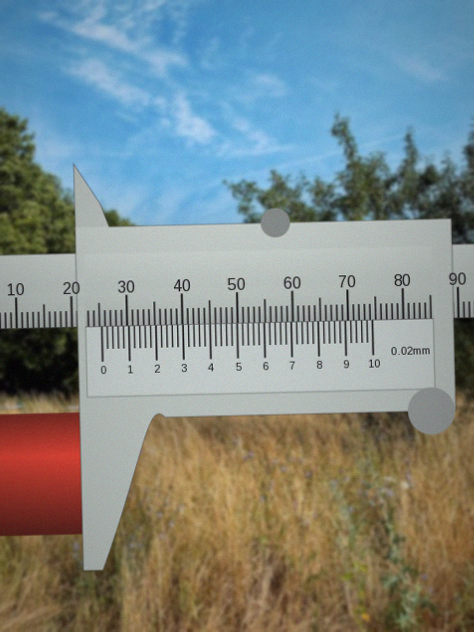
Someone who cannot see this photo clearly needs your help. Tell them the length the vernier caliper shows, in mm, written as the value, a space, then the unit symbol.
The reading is 25.4 mm
